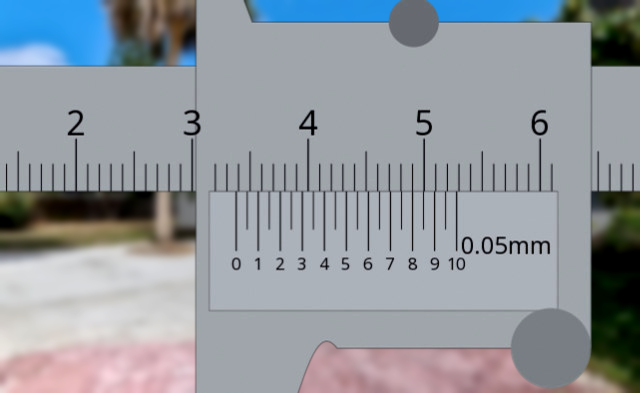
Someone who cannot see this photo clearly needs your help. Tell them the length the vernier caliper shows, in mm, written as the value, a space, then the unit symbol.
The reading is 33.8 mm
